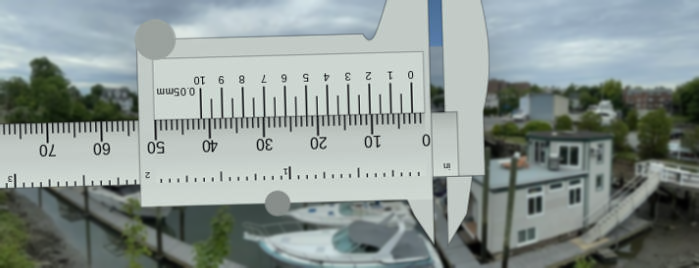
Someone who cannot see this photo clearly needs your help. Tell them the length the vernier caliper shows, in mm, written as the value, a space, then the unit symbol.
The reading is 2.5 mm
